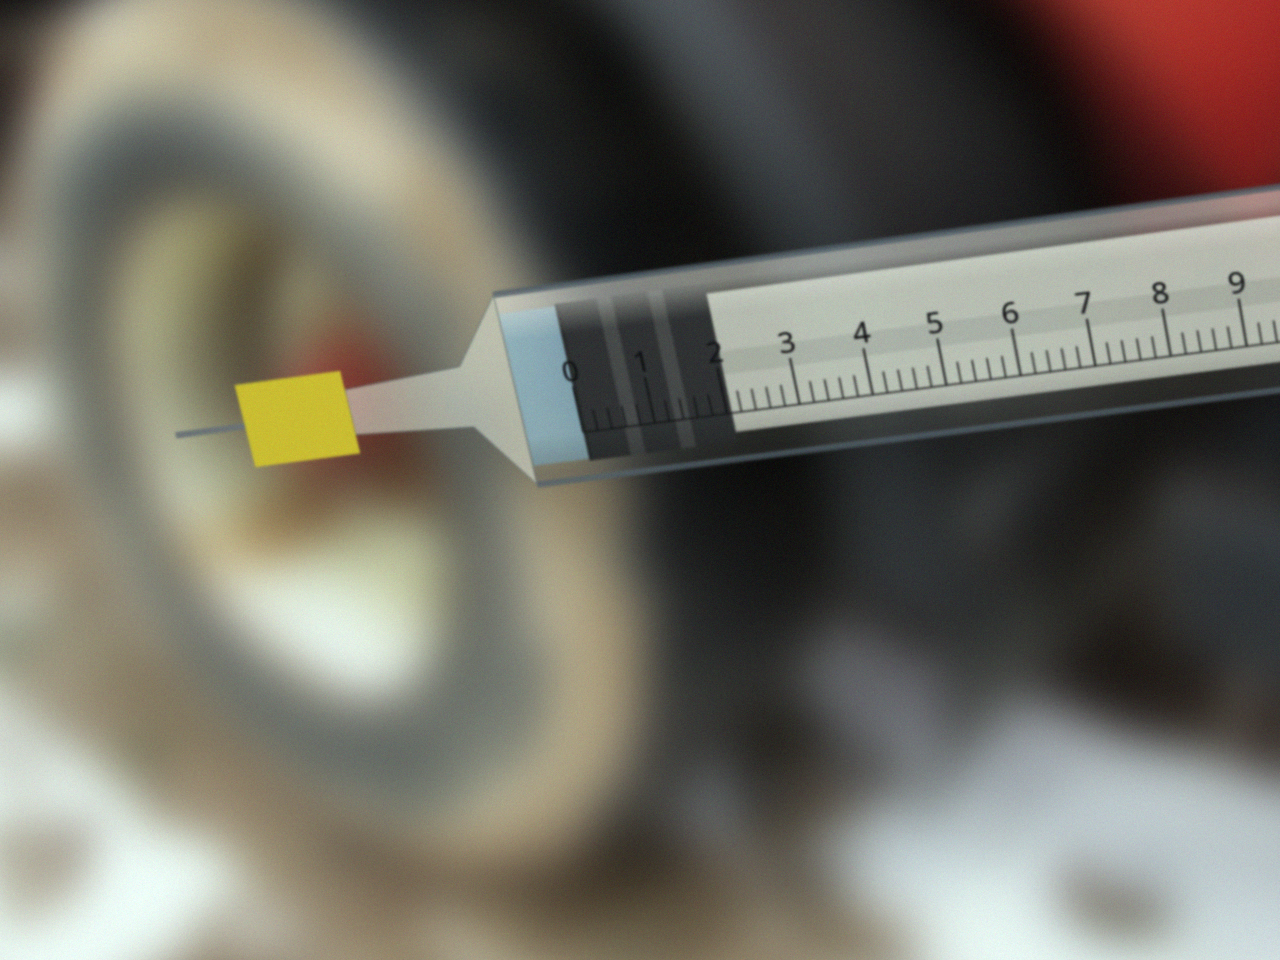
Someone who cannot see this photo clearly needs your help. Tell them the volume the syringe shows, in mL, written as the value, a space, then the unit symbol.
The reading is 0 mL
